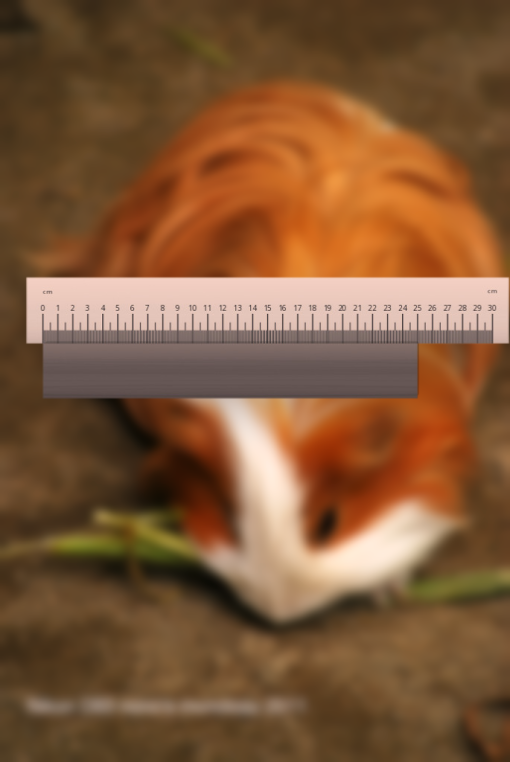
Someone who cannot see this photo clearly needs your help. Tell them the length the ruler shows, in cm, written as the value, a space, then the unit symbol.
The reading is 25 cm
